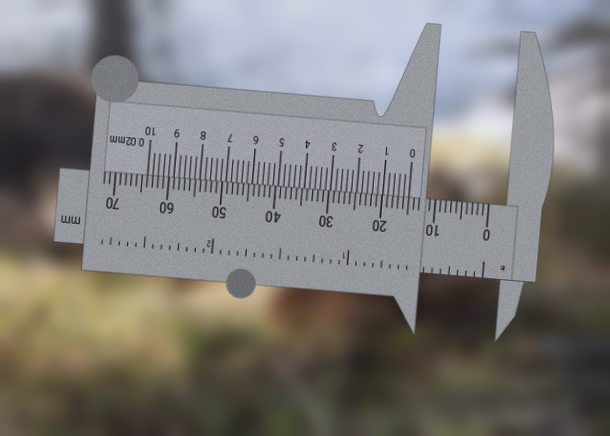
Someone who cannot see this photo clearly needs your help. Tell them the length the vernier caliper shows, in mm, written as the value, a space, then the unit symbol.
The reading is 15.0 mm
